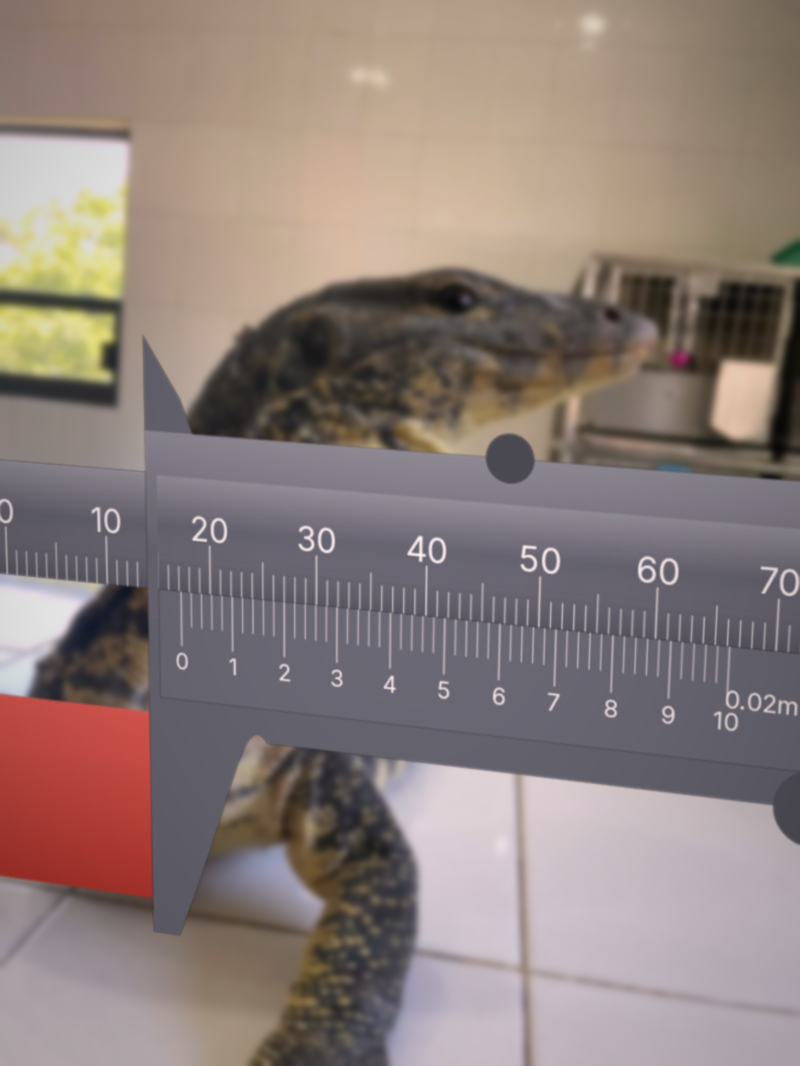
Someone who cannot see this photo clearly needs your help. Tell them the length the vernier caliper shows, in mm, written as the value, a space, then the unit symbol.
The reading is 17.2 mm
